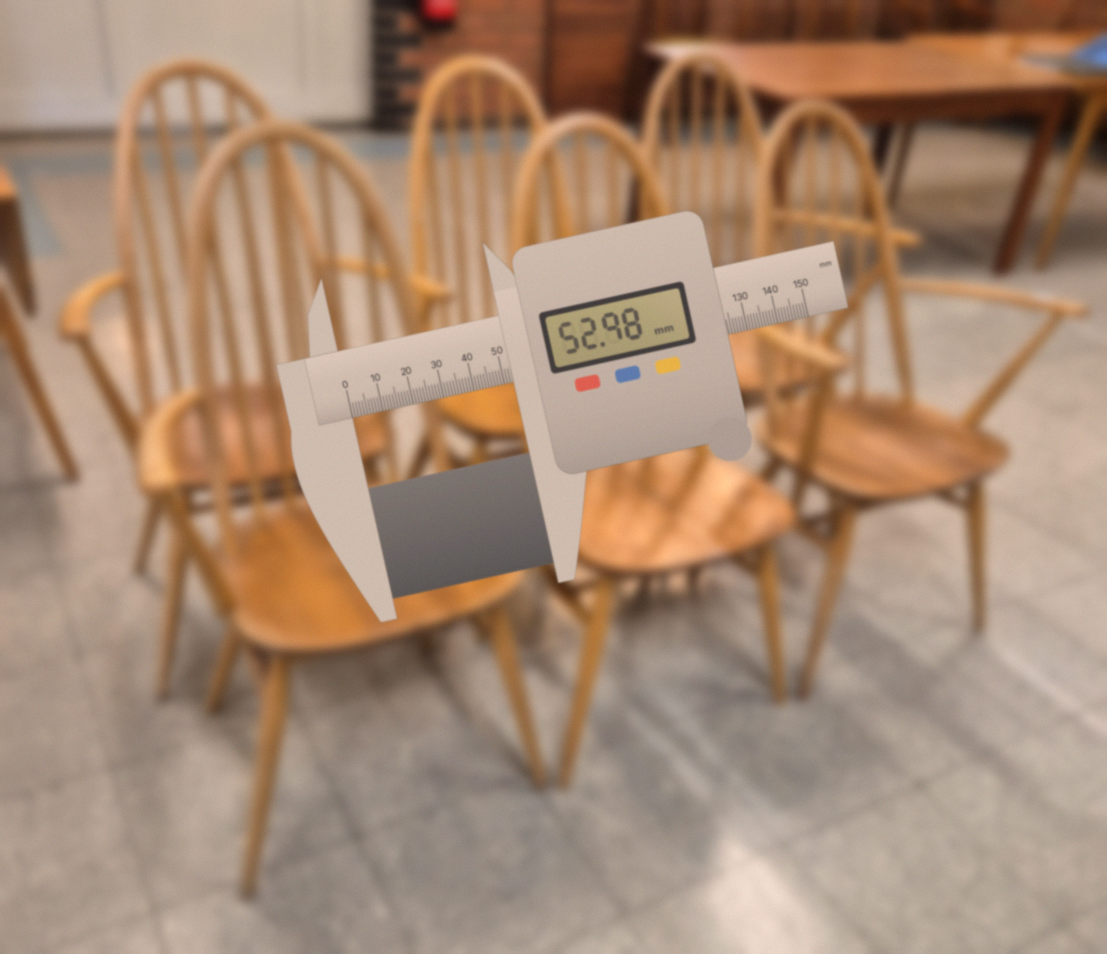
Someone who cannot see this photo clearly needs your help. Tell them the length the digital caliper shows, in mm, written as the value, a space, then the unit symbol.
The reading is 52.98 mm
